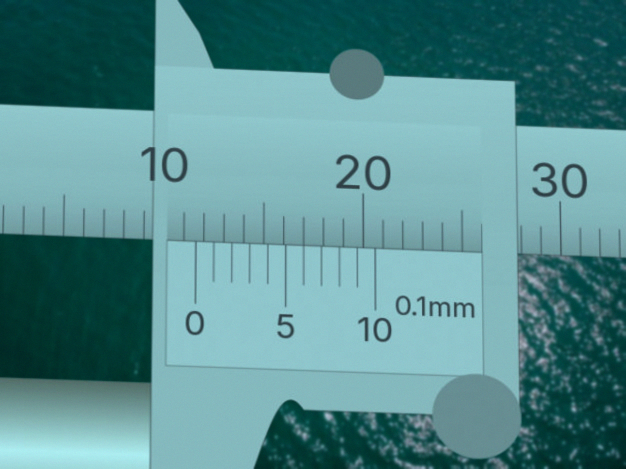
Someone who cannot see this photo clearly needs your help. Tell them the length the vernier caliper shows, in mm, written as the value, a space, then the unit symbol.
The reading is 11.6 mm
